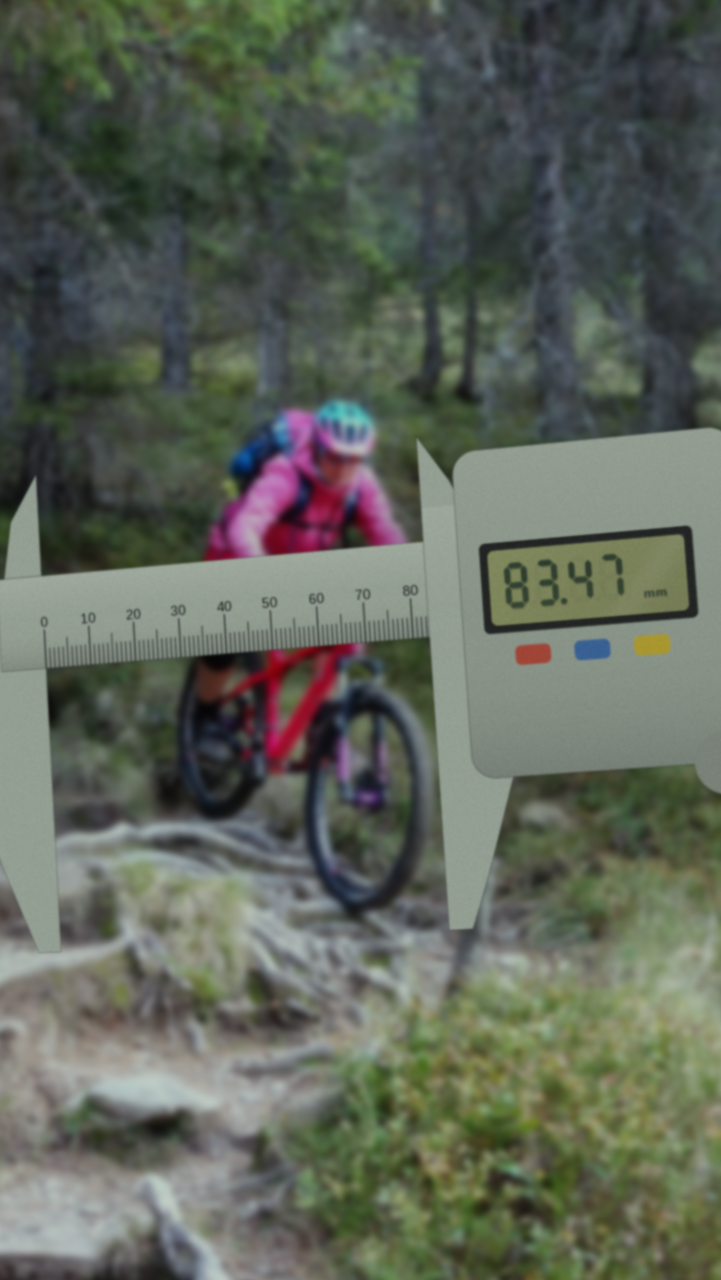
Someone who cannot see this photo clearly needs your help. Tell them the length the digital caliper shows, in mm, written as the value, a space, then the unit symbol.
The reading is 83.47 mm
